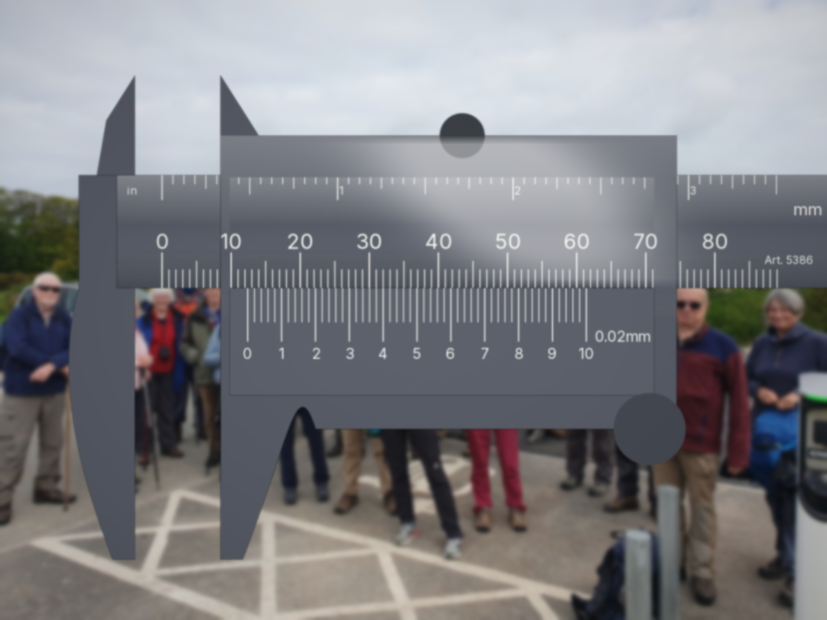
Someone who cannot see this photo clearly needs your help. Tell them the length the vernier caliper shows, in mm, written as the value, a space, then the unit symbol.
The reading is 12.4 mm
